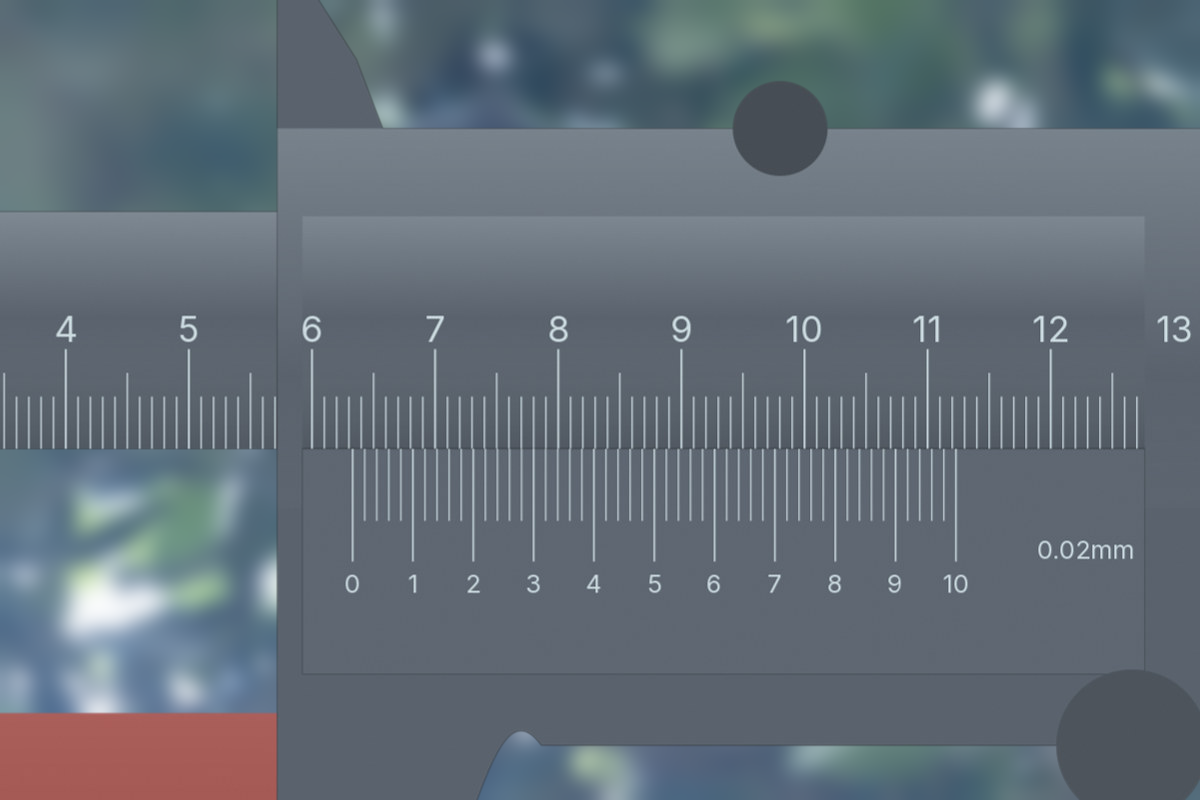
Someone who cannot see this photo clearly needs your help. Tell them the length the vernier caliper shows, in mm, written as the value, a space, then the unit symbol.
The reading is 63.3 mm
